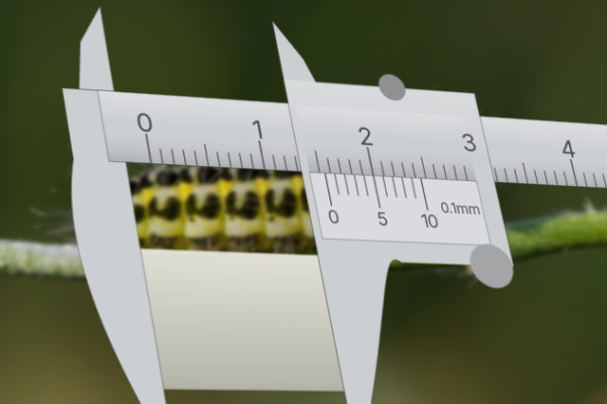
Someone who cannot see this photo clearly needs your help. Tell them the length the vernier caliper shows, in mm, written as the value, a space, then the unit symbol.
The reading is 15.5 mm
